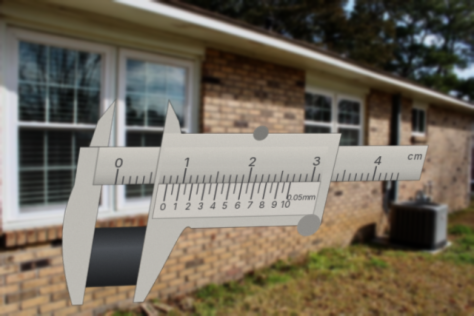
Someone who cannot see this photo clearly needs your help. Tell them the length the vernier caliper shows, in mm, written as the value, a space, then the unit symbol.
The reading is 7.6 mm
